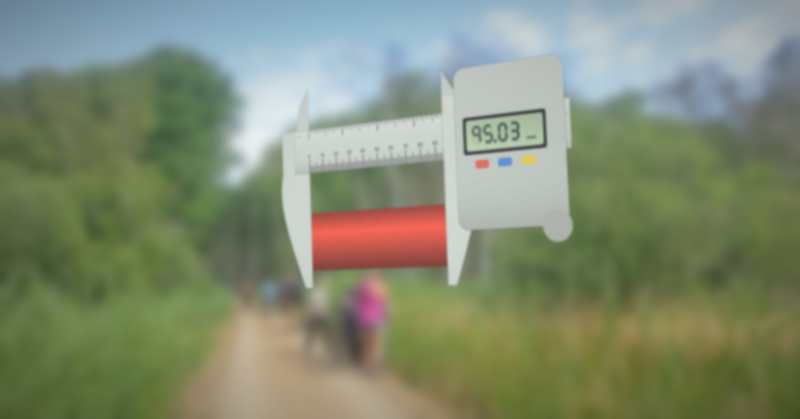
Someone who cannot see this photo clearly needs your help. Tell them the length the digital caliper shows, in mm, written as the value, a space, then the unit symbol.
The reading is 95.03 mm
